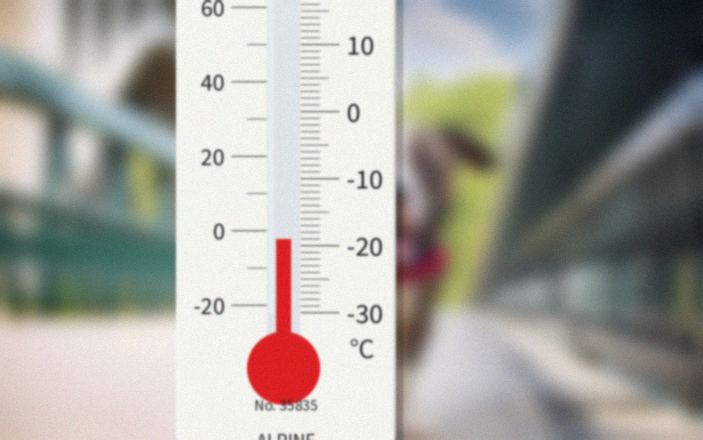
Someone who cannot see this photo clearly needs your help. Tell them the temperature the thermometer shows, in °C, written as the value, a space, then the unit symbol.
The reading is -19 °C
